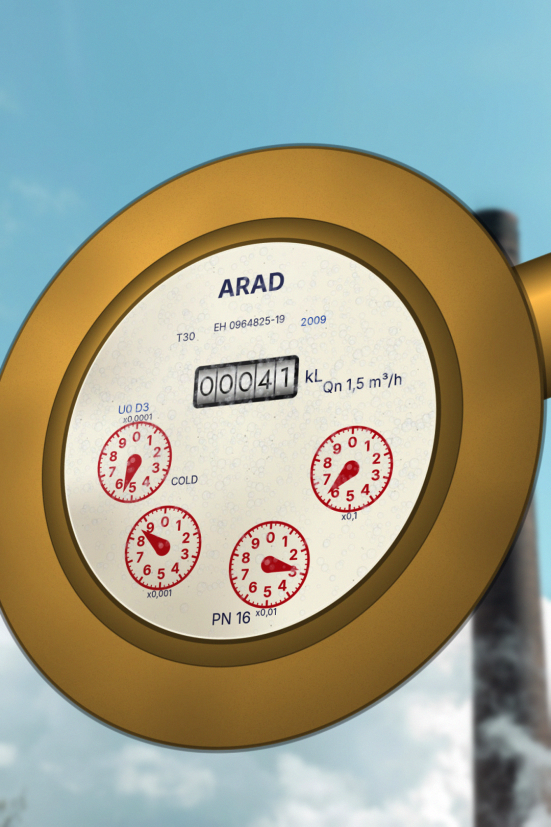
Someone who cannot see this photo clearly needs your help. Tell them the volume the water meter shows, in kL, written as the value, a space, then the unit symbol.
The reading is 41.6285 kL
